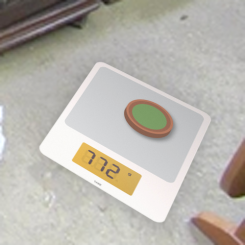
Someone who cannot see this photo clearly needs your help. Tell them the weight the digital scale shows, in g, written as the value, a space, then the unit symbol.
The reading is 772 g
